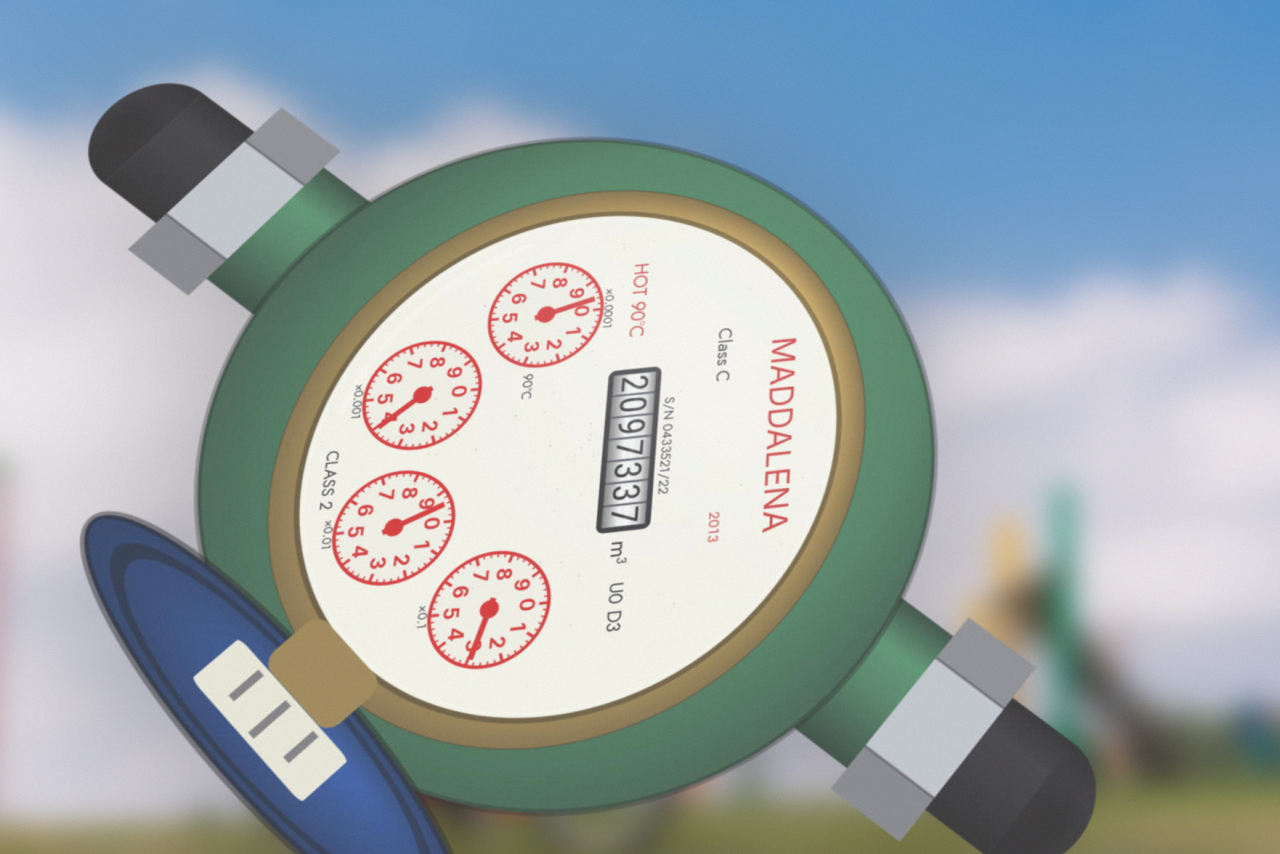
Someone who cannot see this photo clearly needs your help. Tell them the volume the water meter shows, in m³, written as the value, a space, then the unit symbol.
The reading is 2097337.2939 m³
